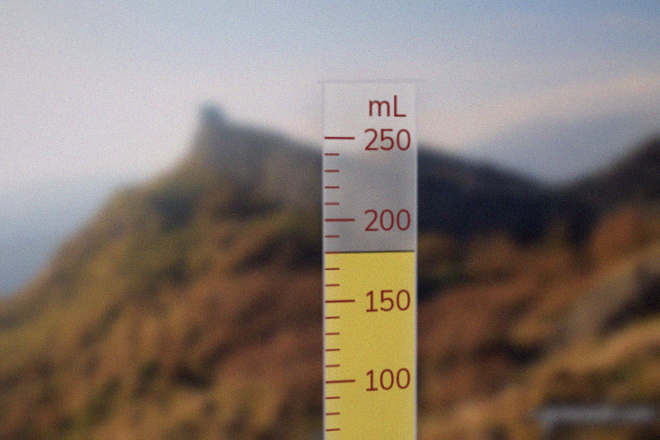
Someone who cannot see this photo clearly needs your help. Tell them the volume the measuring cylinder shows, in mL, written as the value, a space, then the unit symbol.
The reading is 180 mL
